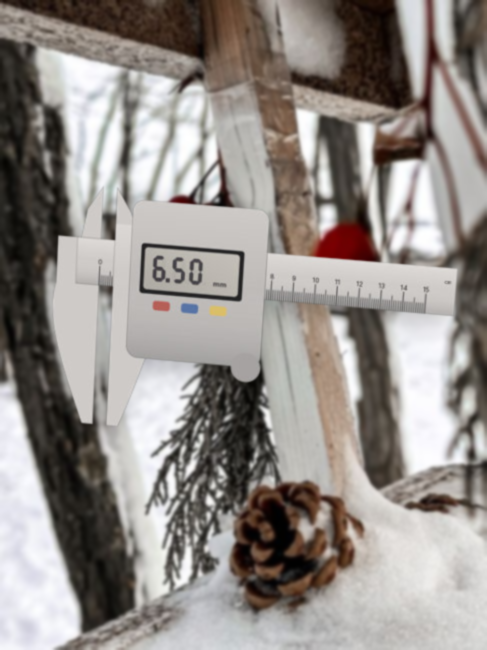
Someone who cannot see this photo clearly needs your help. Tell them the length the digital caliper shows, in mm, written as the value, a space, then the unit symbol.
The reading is 6.50 mm
